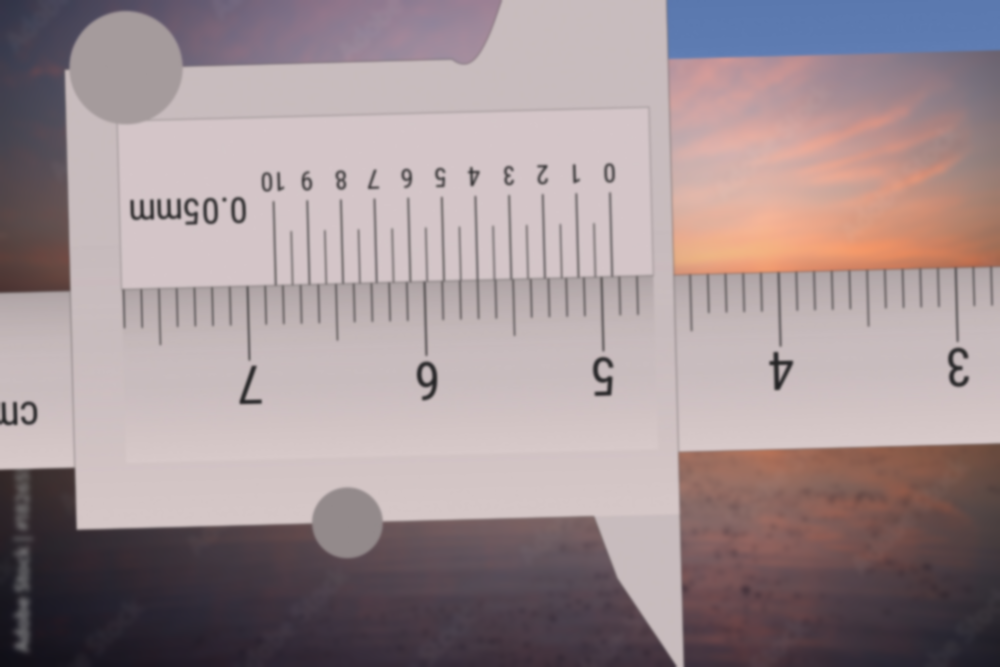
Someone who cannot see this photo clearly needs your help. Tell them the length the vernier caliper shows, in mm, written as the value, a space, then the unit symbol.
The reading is 49.4 mm
